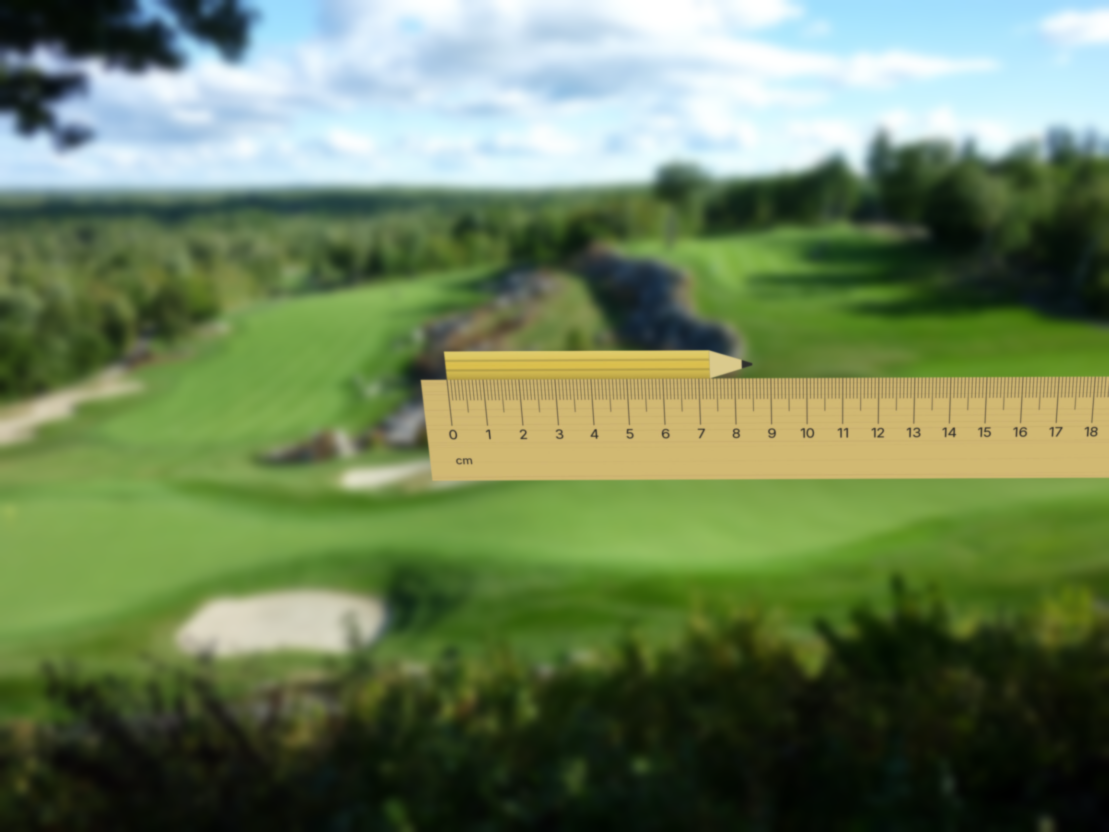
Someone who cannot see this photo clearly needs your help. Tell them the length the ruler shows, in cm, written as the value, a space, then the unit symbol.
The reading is 8.5 cm
